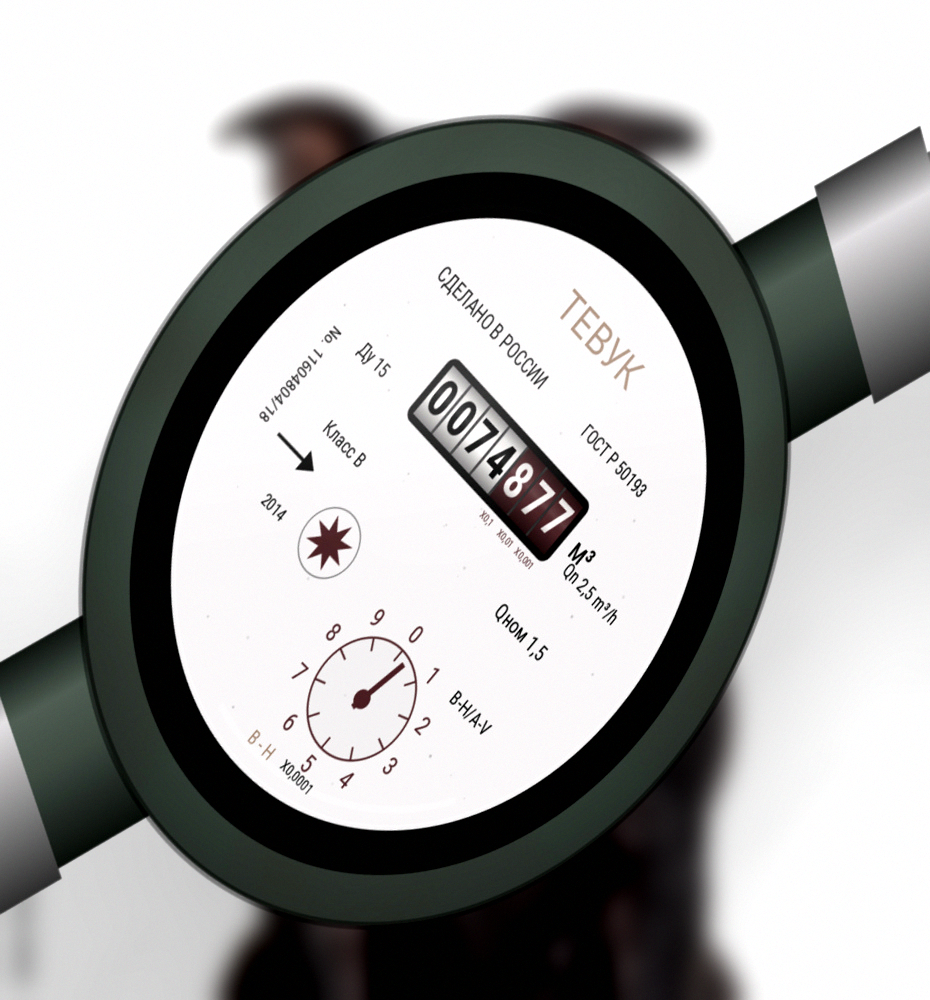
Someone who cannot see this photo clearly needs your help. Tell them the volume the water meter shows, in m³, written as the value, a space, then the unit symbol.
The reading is 74.8770 m³
